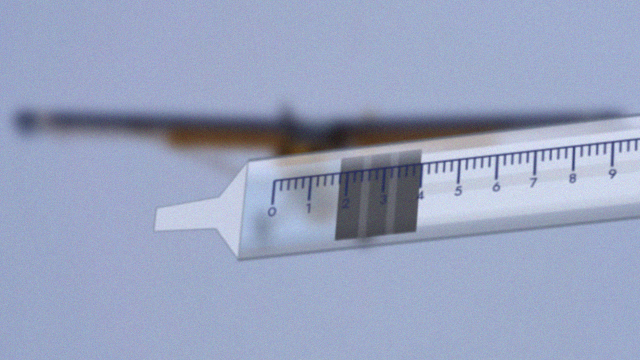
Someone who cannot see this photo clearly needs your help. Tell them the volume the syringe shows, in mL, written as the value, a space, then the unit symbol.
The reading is 1.8 mL
